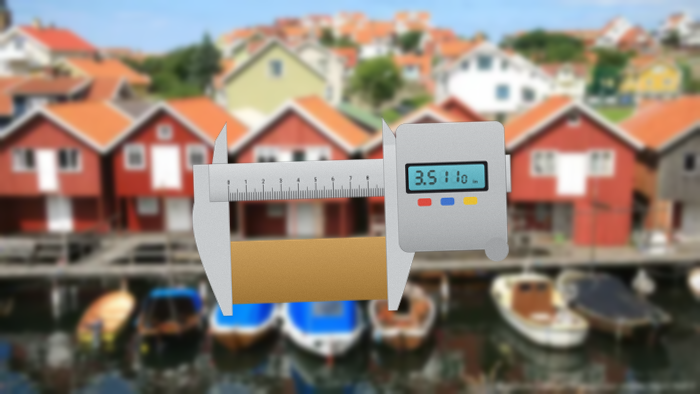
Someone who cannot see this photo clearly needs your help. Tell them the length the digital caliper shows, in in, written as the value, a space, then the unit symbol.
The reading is 3.5110 in
